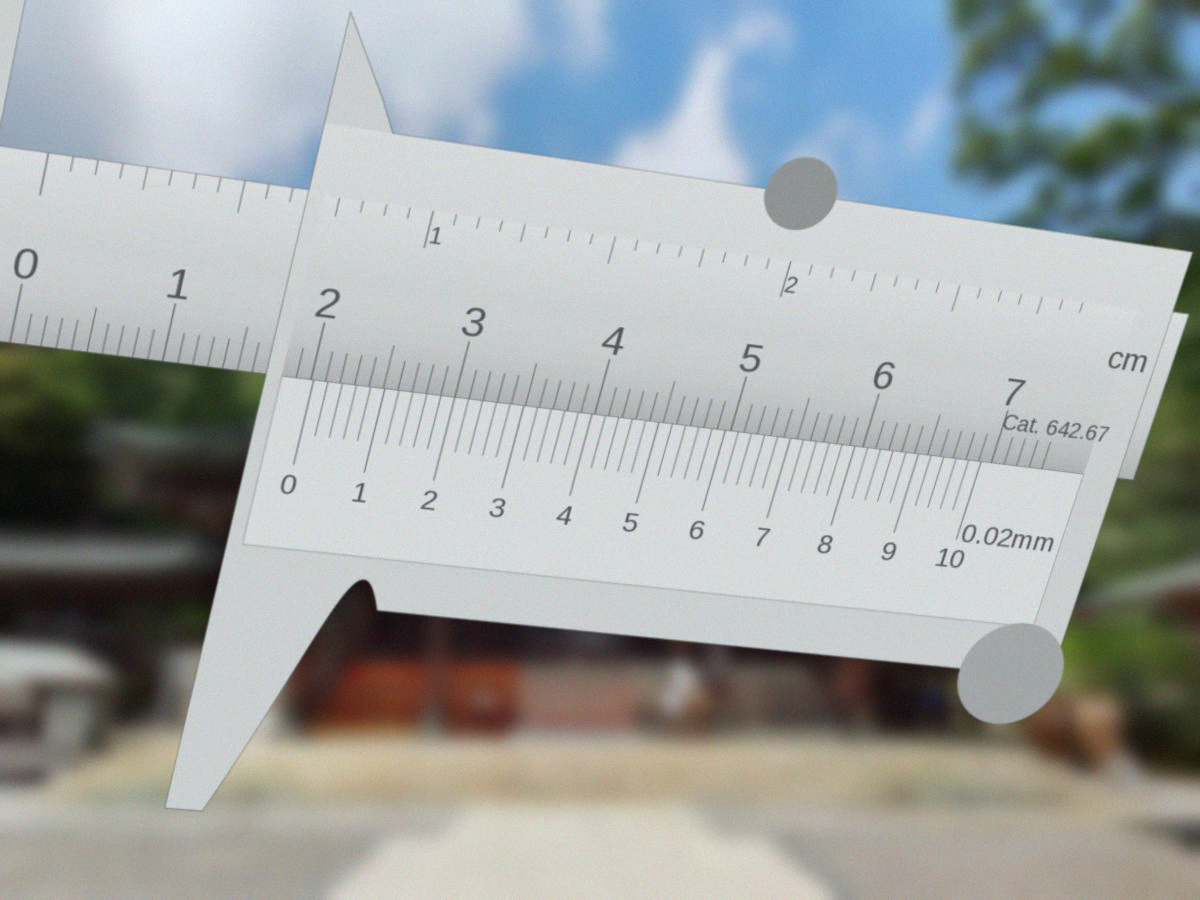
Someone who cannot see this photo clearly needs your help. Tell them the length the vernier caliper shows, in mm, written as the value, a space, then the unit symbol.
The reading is 20.2 mm
